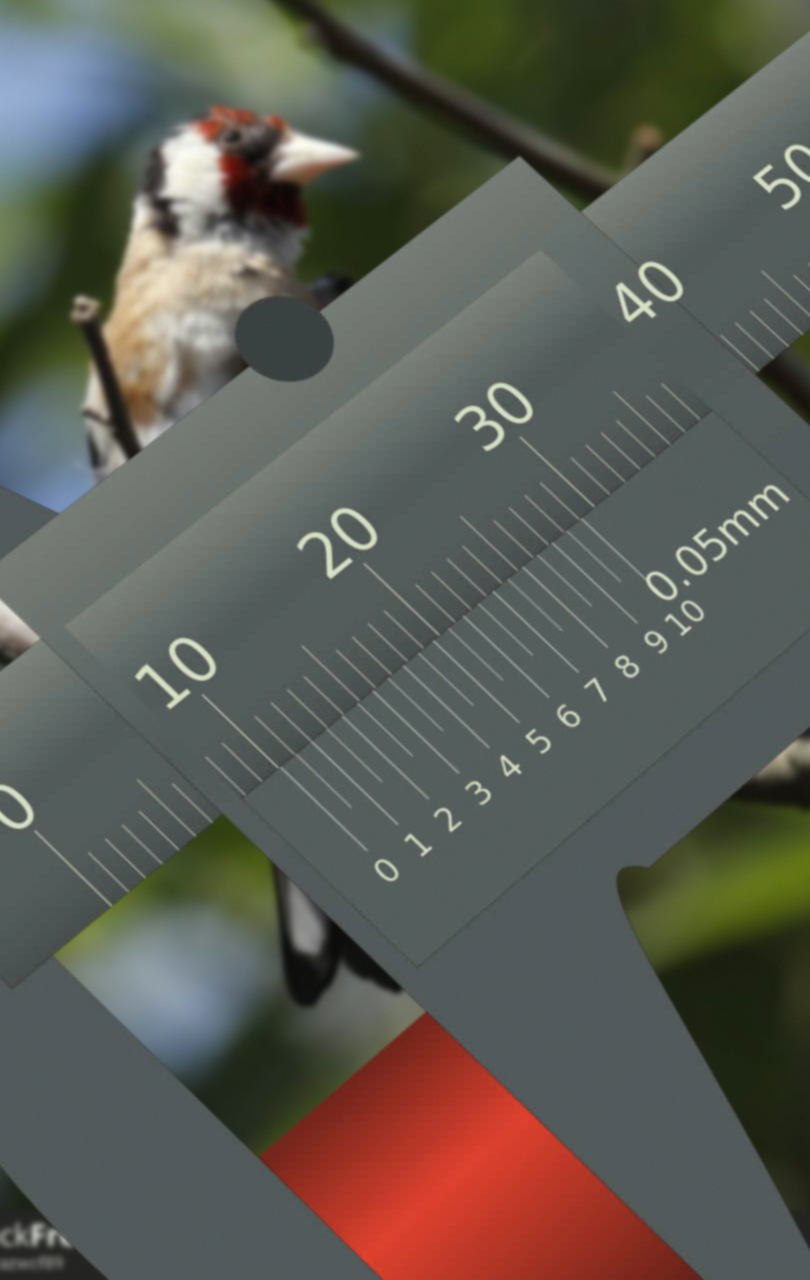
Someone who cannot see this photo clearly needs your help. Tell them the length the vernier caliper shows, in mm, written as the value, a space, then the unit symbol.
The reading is 10.1 mm
